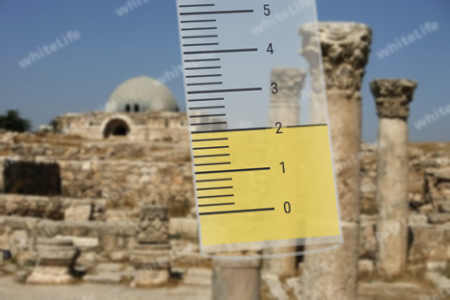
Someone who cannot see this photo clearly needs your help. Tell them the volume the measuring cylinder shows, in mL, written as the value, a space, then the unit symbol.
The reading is 2 mL
